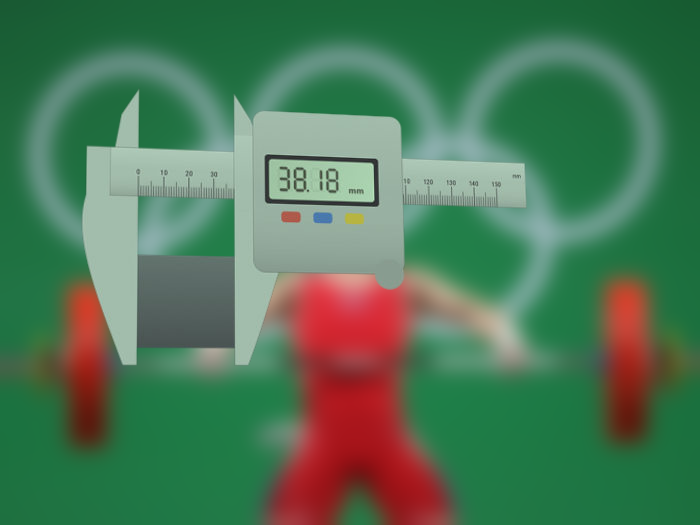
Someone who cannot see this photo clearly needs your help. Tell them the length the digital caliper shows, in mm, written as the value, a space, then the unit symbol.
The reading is 38.18 mm
